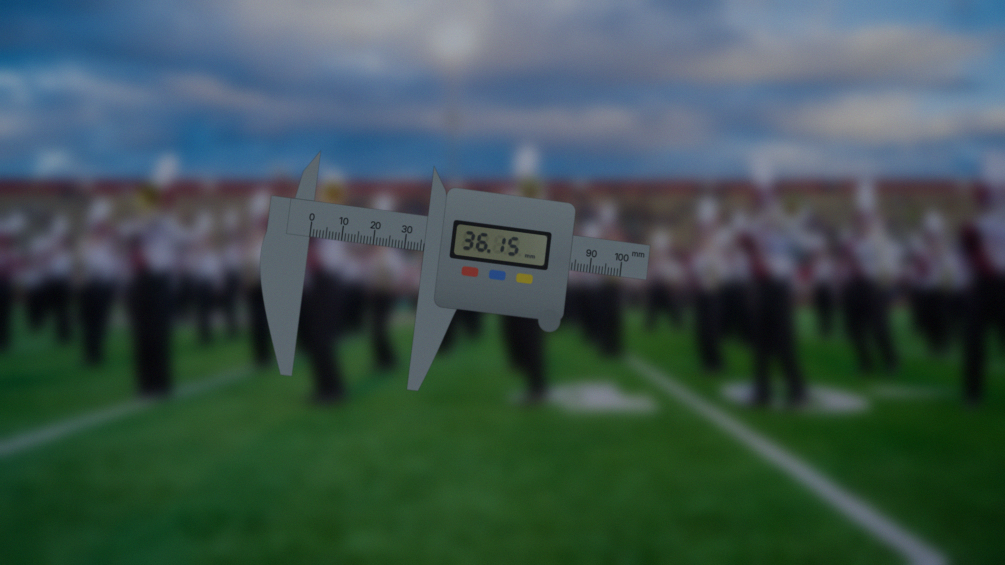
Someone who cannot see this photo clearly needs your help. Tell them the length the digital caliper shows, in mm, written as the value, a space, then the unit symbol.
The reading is 36.15 mm
